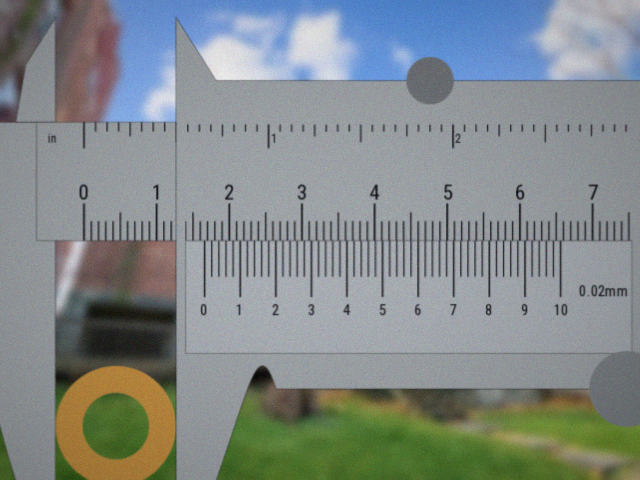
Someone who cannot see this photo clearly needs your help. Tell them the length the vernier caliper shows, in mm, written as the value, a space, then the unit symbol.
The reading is 16.6 mm
